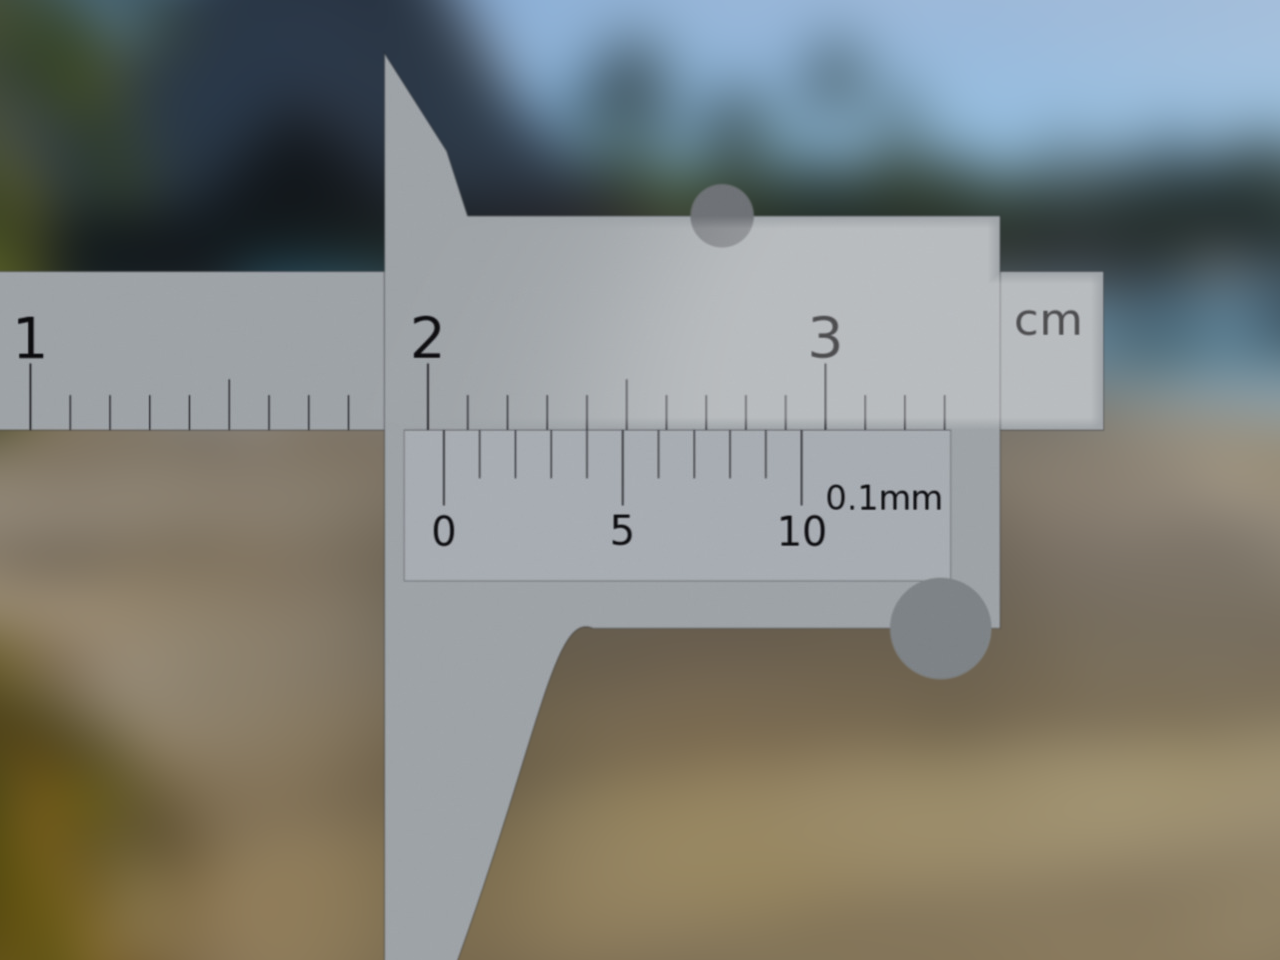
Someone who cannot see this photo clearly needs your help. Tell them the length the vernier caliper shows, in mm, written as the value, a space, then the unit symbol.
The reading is 20.4 mm
